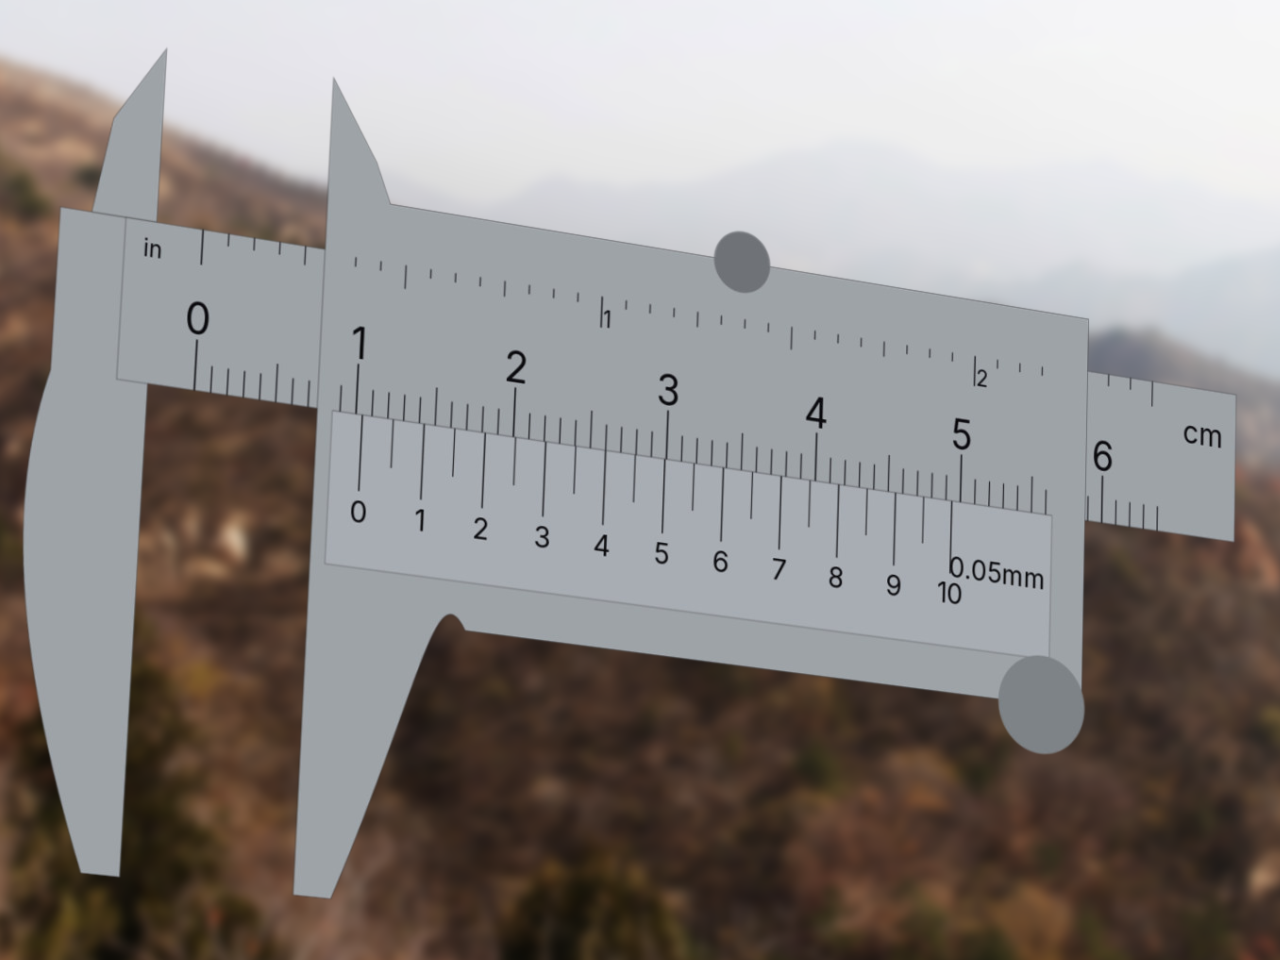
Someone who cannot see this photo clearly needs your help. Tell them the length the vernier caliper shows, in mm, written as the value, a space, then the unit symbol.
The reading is 10.4 mm
